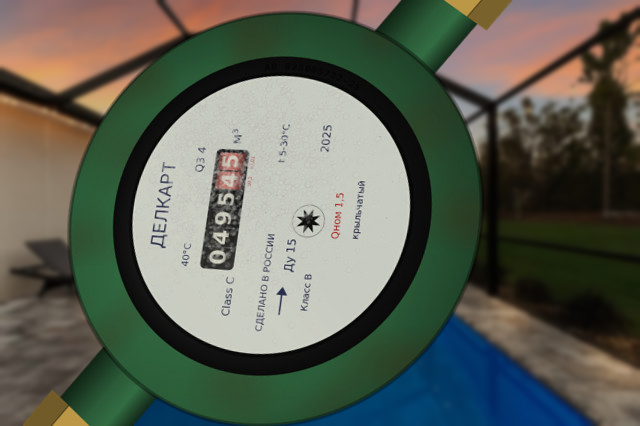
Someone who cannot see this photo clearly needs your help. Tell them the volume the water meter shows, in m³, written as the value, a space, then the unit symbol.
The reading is 495.45 m³
